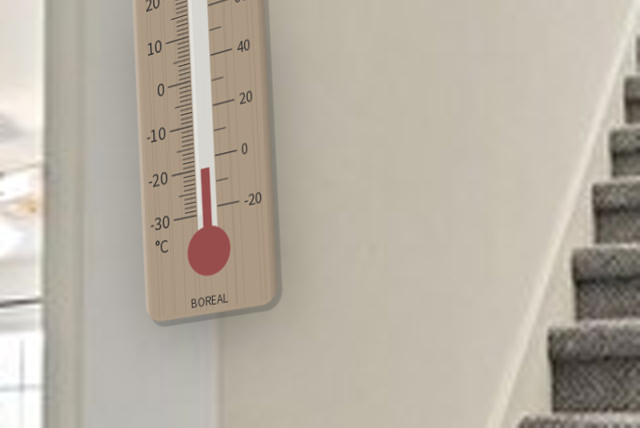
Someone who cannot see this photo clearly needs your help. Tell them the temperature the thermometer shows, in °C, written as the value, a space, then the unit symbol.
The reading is -20 °C
